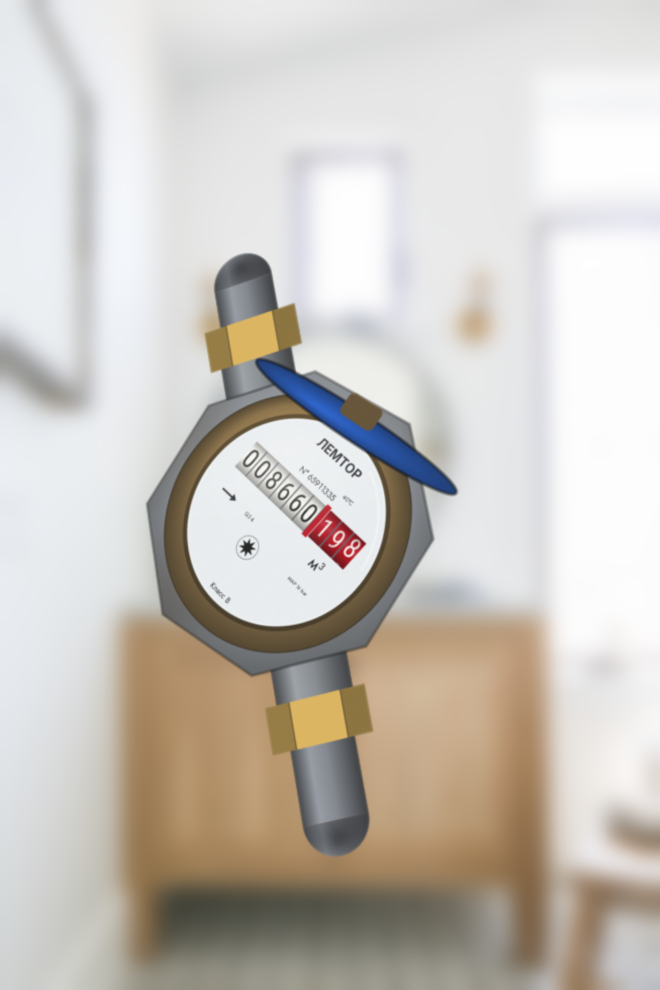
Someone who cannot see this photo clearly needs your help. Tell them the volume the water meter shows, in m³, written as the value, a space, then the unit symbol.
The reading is 8660.198 m³
